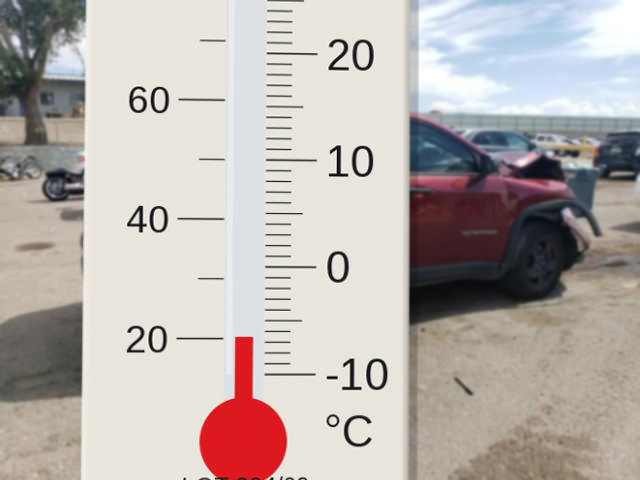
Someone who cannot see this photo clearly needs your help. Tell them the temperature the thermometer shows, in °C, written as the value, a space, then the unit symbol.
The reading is -6.5 °C
